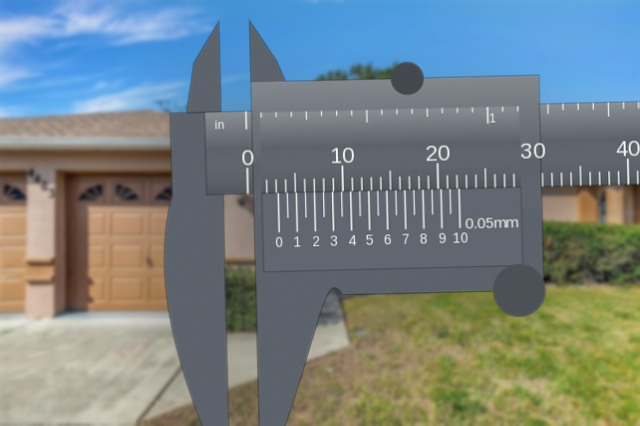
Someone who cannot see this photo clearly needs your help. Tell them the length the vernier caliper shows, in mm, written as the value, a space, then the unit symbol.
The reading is 3.2 mm
